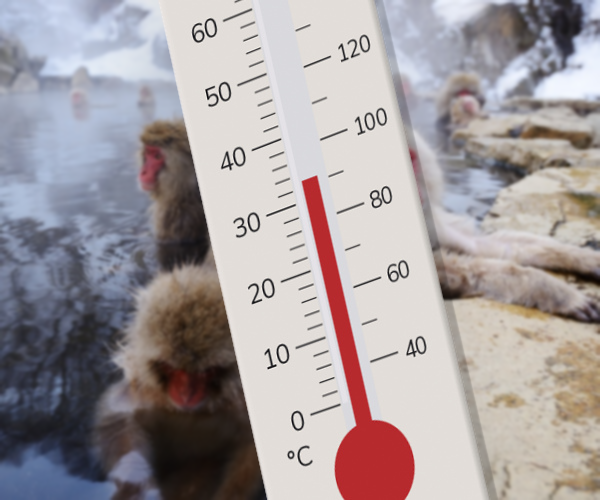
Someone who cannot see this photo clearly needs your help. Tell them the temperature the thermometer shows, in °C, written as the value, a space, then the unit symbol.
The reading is 33 °C
